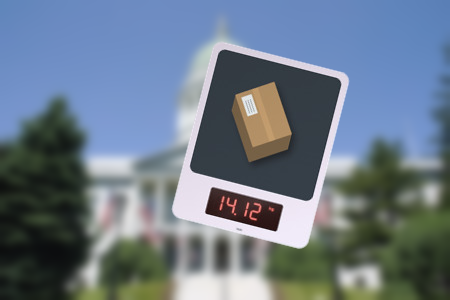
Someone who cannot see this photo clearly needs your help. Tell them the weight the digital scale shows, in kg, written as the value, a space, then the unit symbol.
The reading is 14.12 kg
